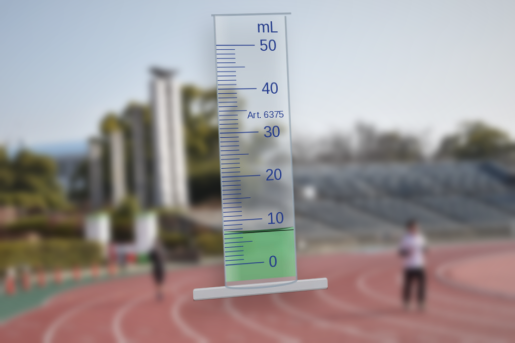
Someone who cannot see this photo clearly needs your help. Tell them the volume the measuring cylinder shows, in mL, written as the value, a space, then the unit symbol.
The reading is 7 mL
